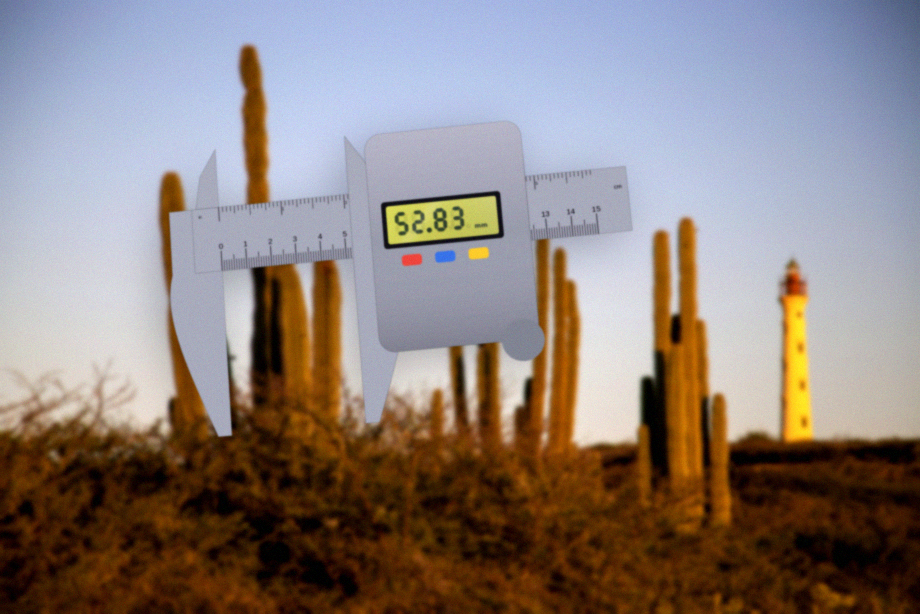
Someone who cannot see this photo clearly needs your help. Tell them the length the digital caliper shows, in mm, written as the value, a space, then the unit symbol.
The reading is 52.83 mm
